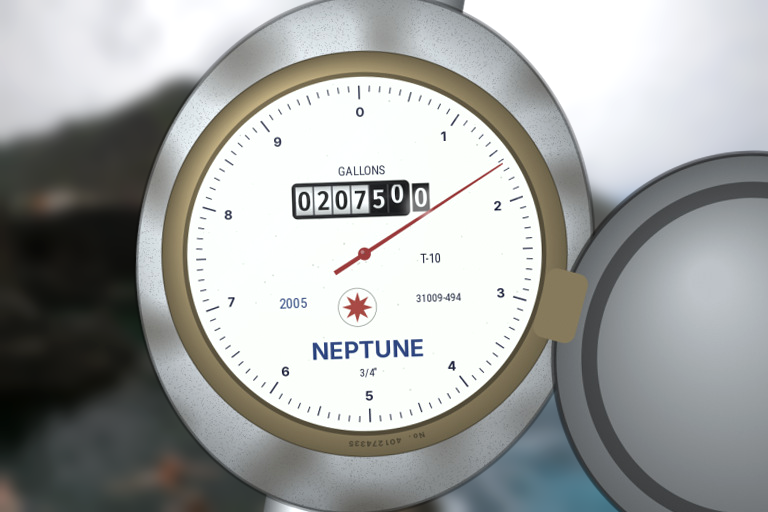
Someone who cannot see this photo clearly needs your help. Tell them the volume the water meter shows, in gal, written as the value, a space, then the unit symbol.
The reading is 207501.6 gal
